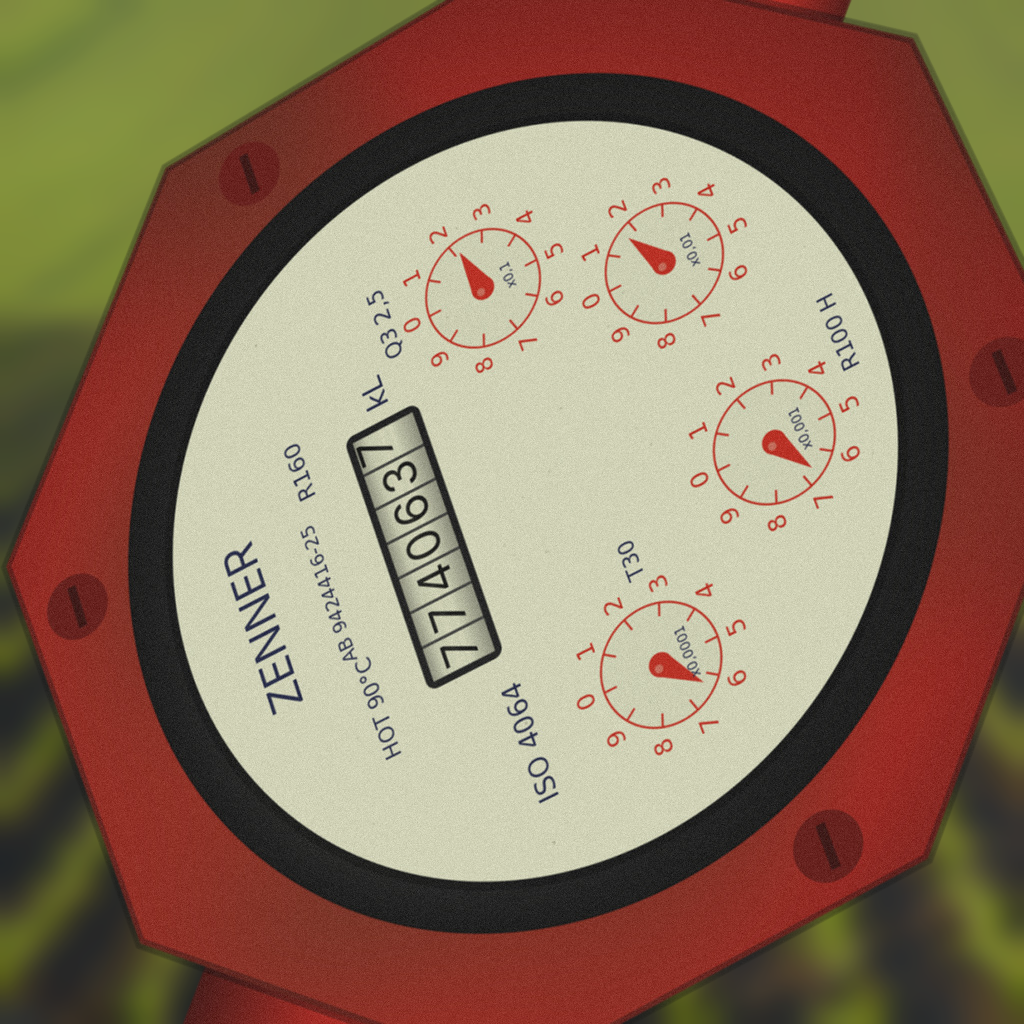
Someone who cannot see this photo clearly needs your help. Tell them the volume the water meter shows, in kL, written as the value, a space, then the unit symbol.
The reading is 7740637.2166 kL
